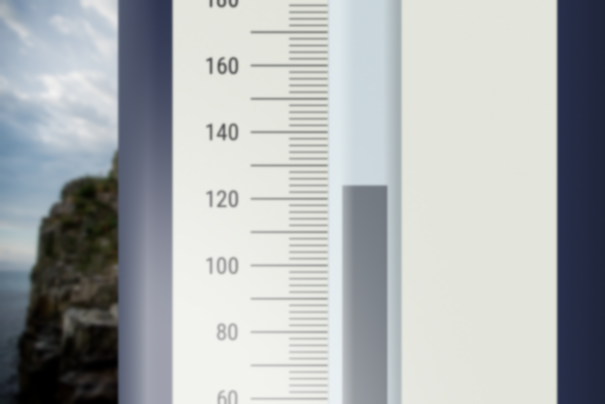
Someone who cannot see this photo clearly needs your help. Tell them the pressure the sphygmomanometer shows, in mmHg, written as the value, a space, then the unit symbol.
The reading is 124 mmHg
